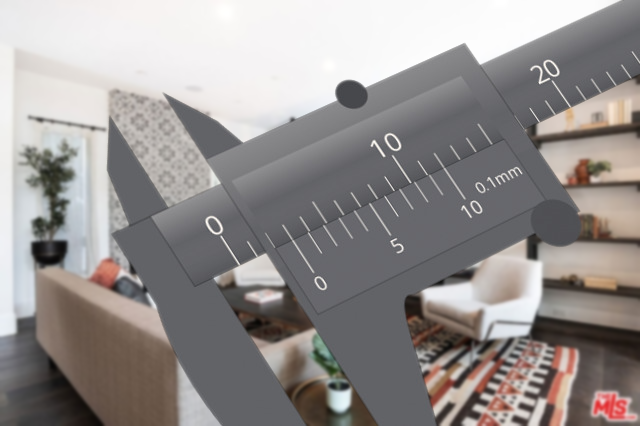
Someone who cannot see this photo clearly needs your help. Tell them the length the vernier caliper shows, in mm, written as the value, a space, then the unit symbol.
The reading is 3.0 mm
